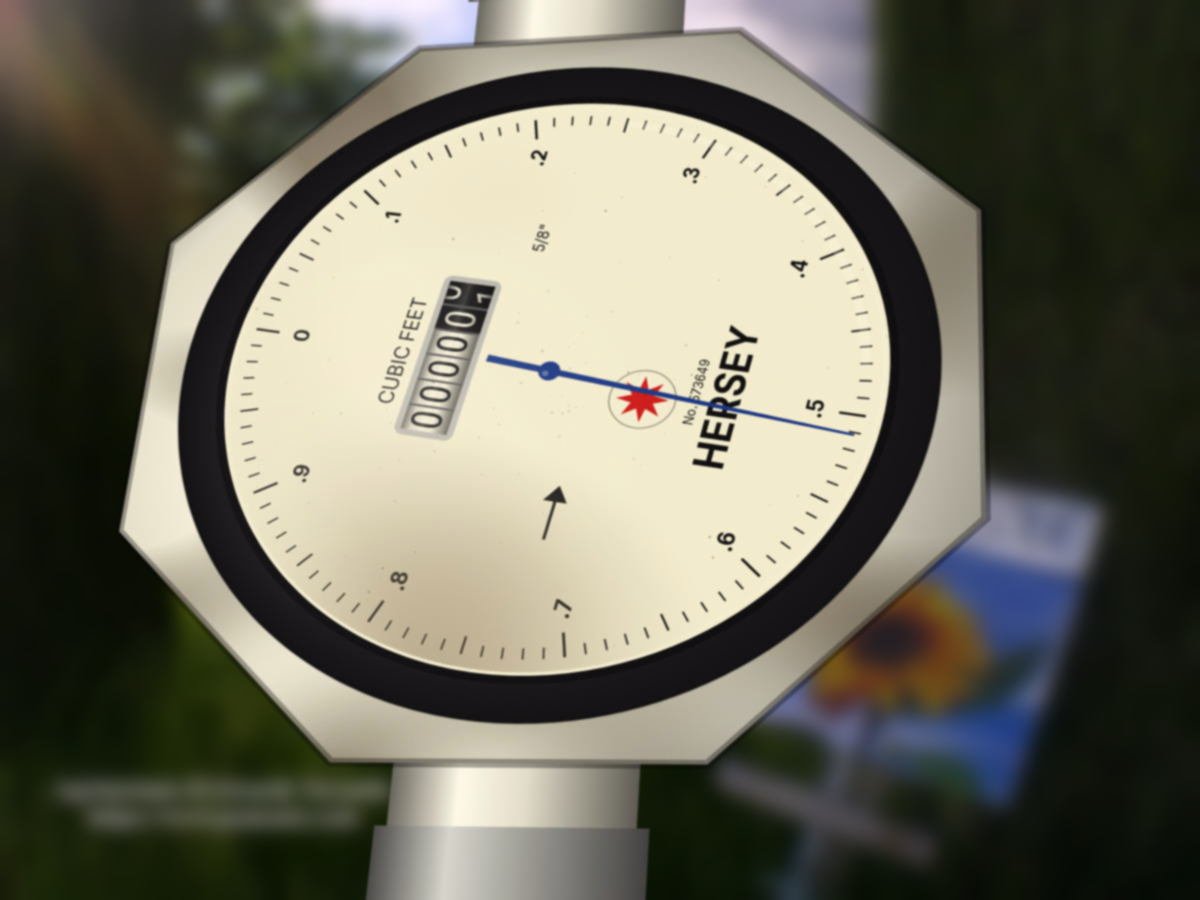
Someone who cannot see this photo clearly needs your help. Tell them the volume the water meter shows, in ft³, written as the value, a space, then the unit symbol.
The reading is 0.51 ft³
